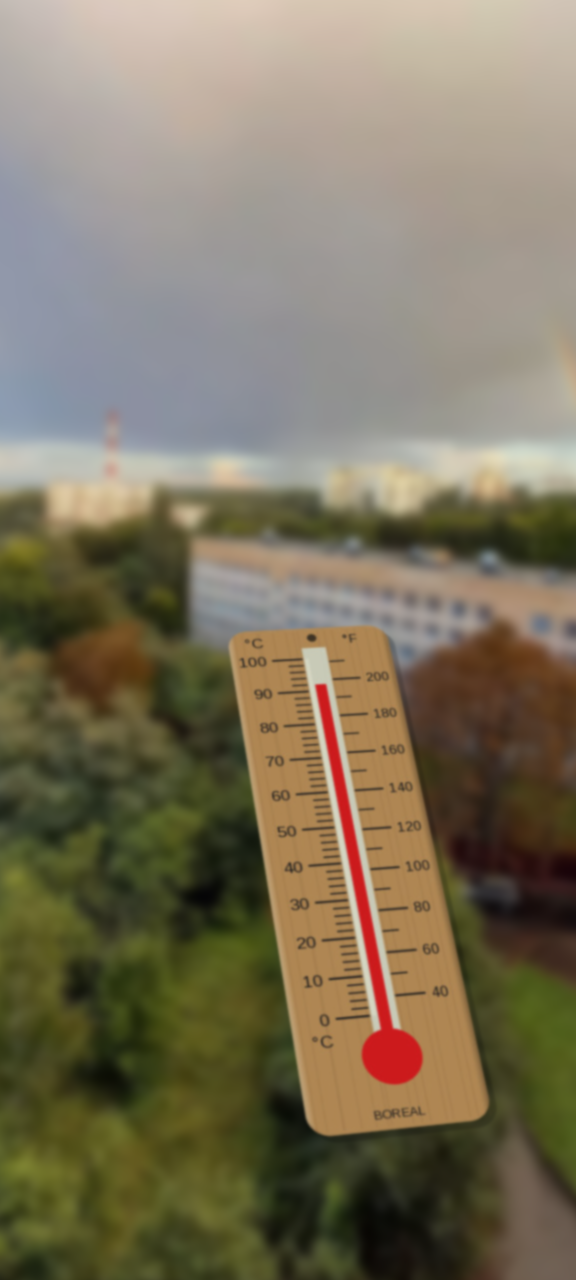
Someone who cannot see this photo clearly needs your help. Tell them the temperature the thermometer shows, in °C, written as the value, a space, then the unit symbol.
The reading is 92 °C
